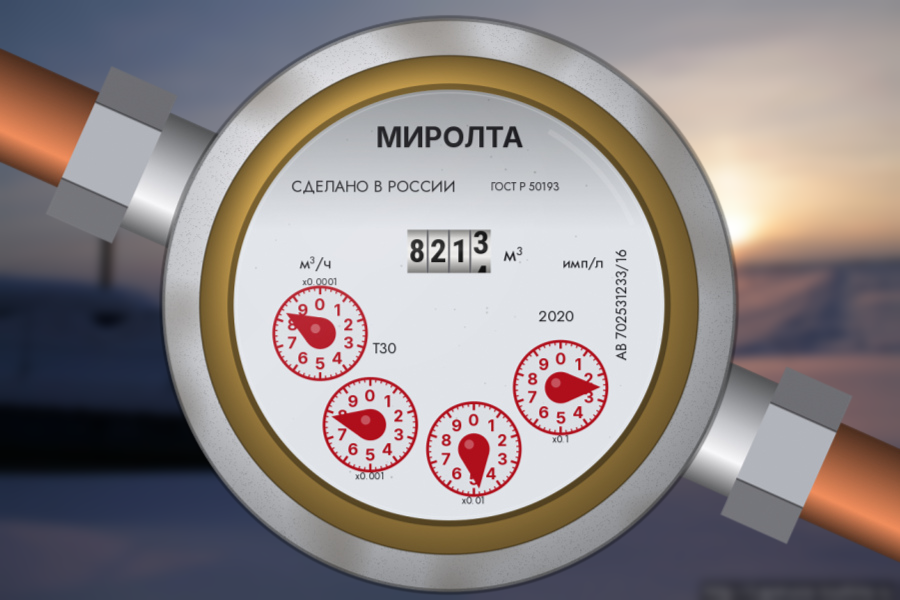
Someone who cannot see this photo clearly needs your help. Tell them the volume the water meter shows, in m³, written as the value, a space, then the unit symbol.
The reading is 8213.2478 m³
